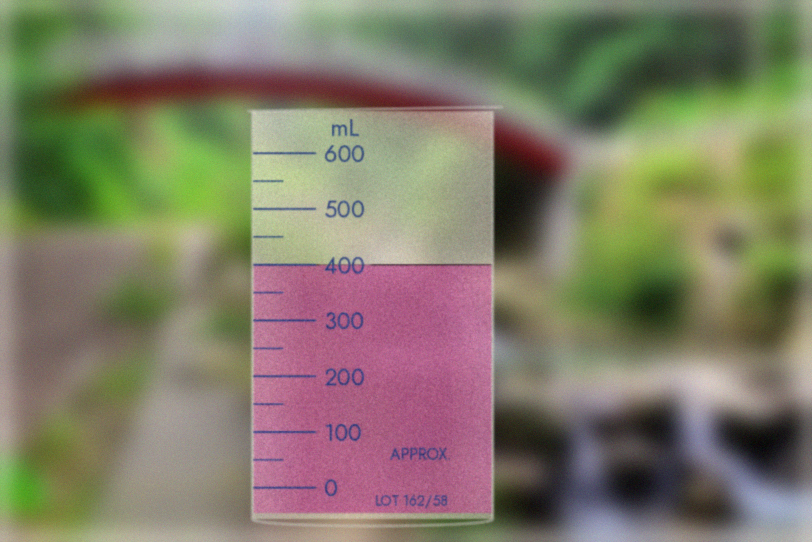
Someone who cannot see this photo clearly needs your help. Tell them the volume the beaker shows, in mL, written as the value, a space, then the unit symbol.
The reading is 400 mL
